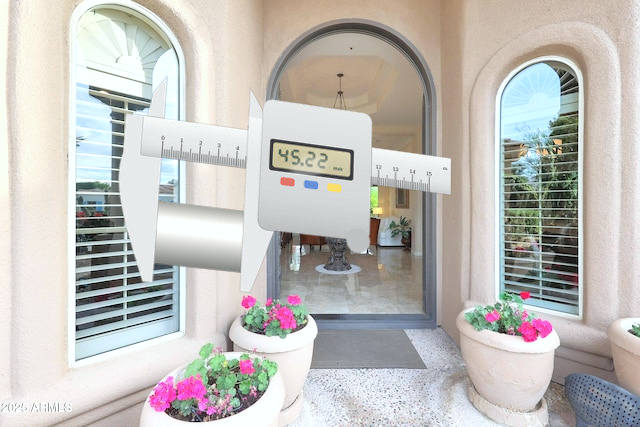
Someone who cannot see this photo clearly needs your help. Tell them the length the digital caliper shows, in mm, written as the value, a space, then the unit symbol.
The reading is 45.22 mm
